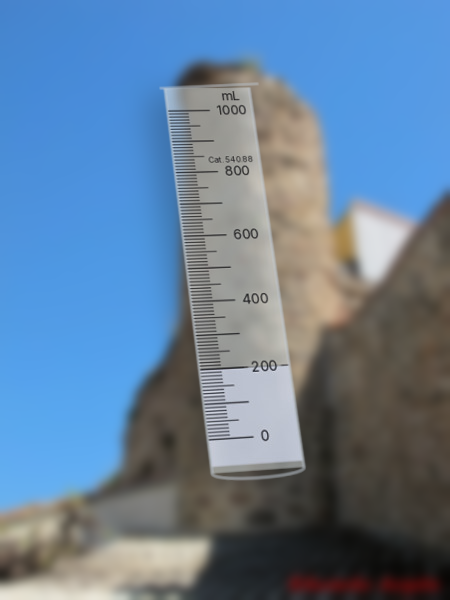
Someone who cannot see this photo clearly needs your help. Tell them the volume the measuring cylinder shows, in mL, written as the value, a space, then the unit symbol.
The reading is 200 mL
